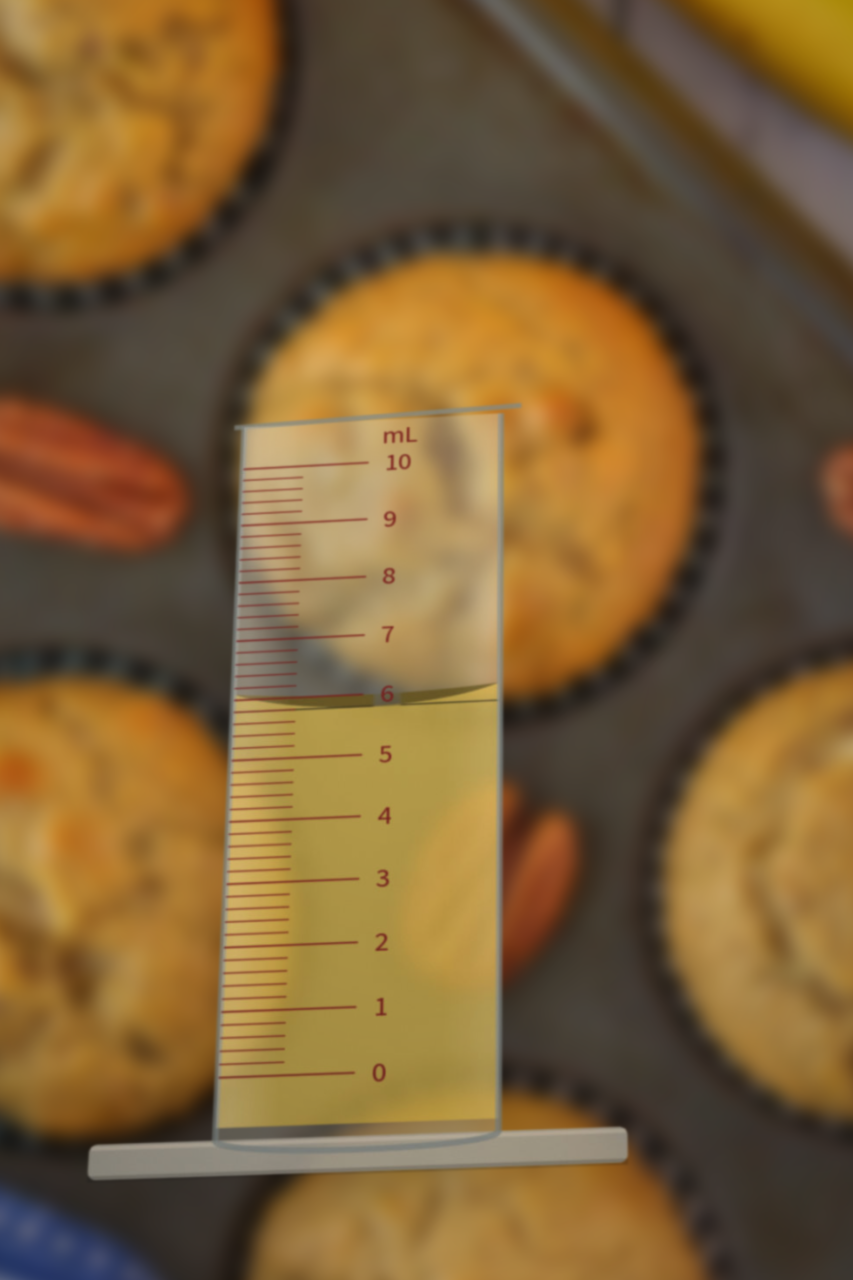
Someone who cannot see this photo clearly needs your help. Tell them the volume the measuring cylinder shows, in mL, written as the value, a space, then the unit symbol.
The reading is 5.8 mL
